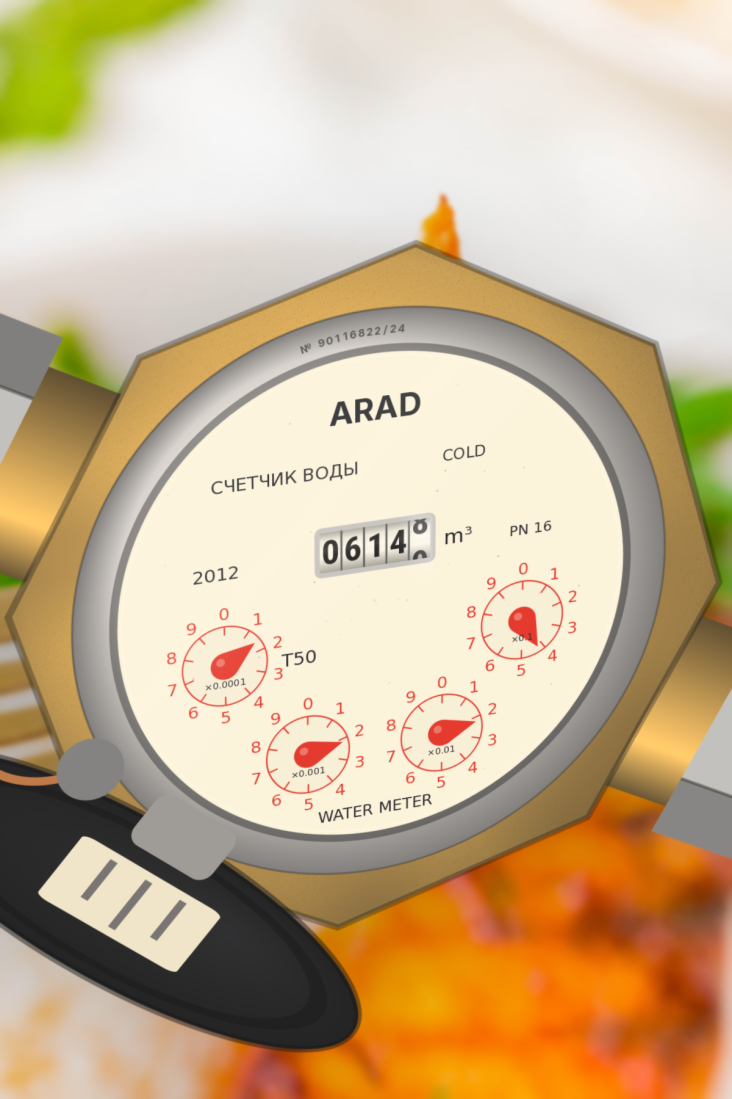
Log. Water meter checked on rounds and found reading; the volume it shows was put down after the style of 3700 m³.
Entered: 6148.4221 m³
